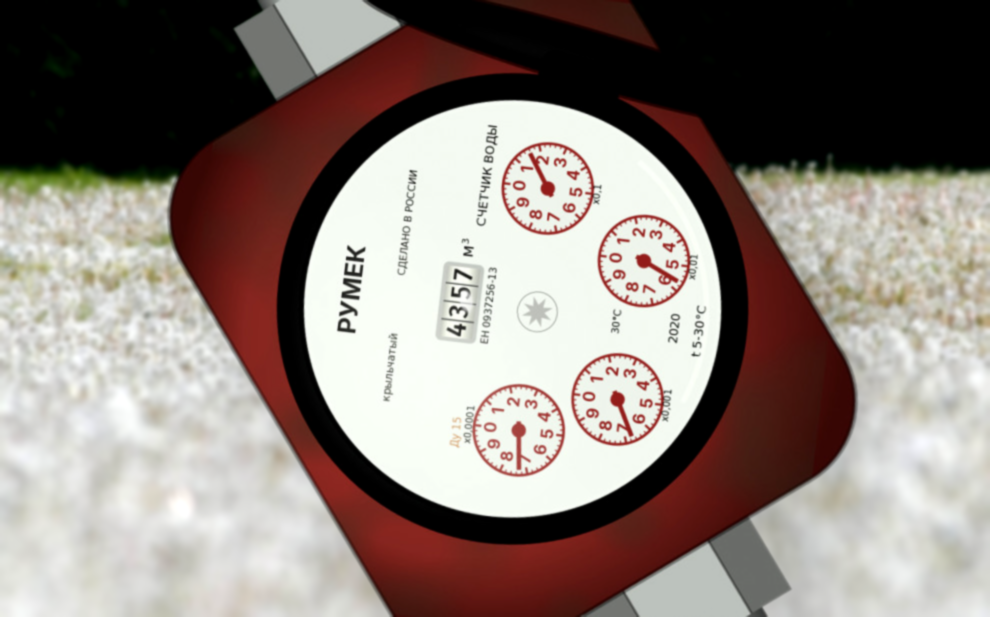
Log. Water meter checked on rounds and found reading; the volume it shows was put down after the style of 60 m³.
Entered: 4357.1567 m³
